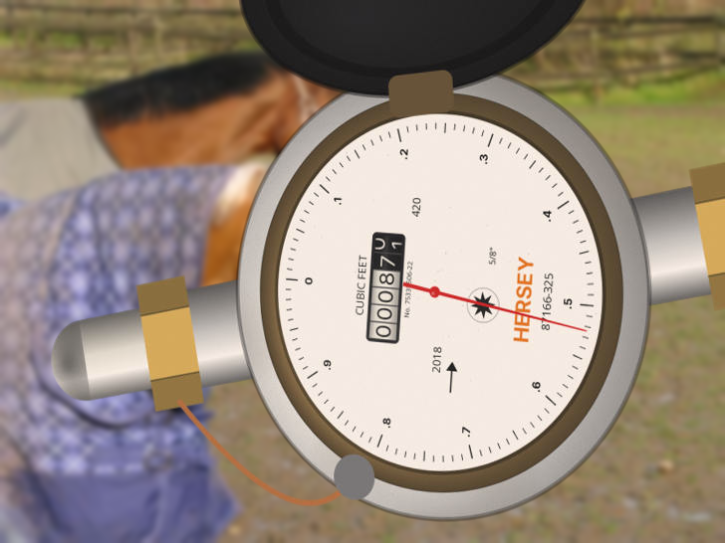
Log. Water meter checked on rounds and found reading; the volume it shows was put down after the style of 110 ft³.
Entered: 870.52 ft³
